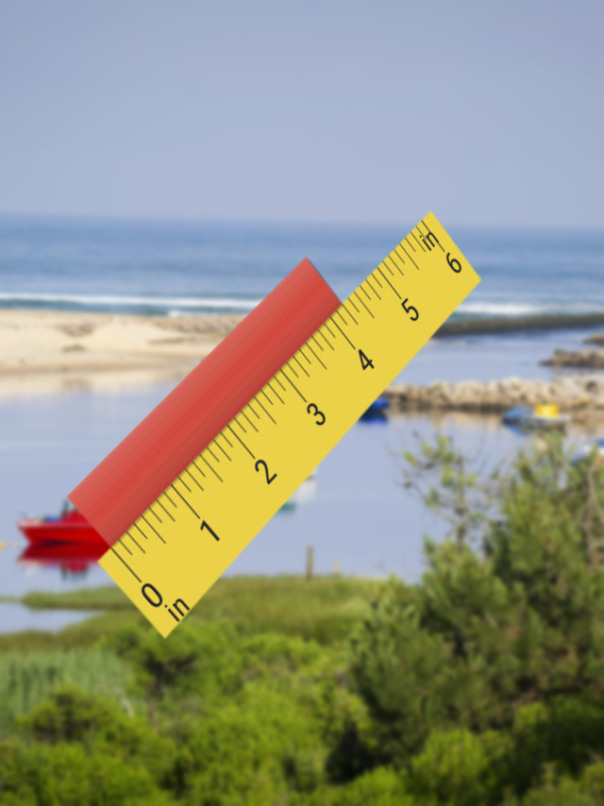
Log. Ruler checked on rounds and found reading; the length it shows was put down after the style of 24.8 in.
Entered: 4.25 in
